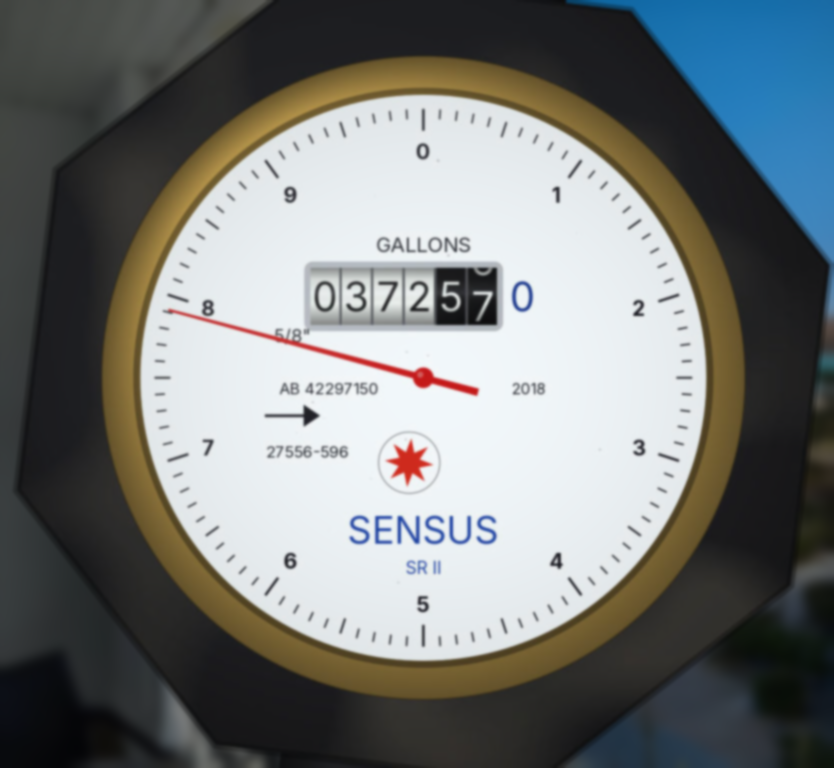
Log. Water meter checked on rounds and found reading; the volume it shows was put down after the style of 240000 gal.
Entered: 372567.9 gal
